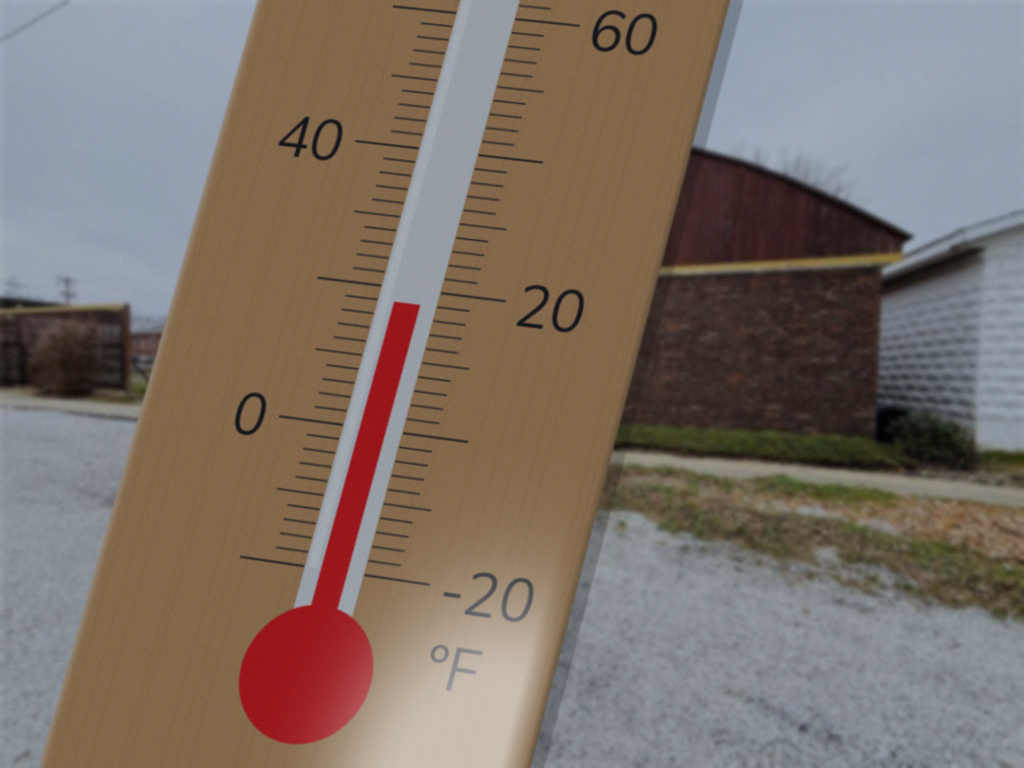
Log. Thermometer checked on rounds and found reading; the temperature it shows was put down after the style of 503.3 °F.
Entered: 18 °F
